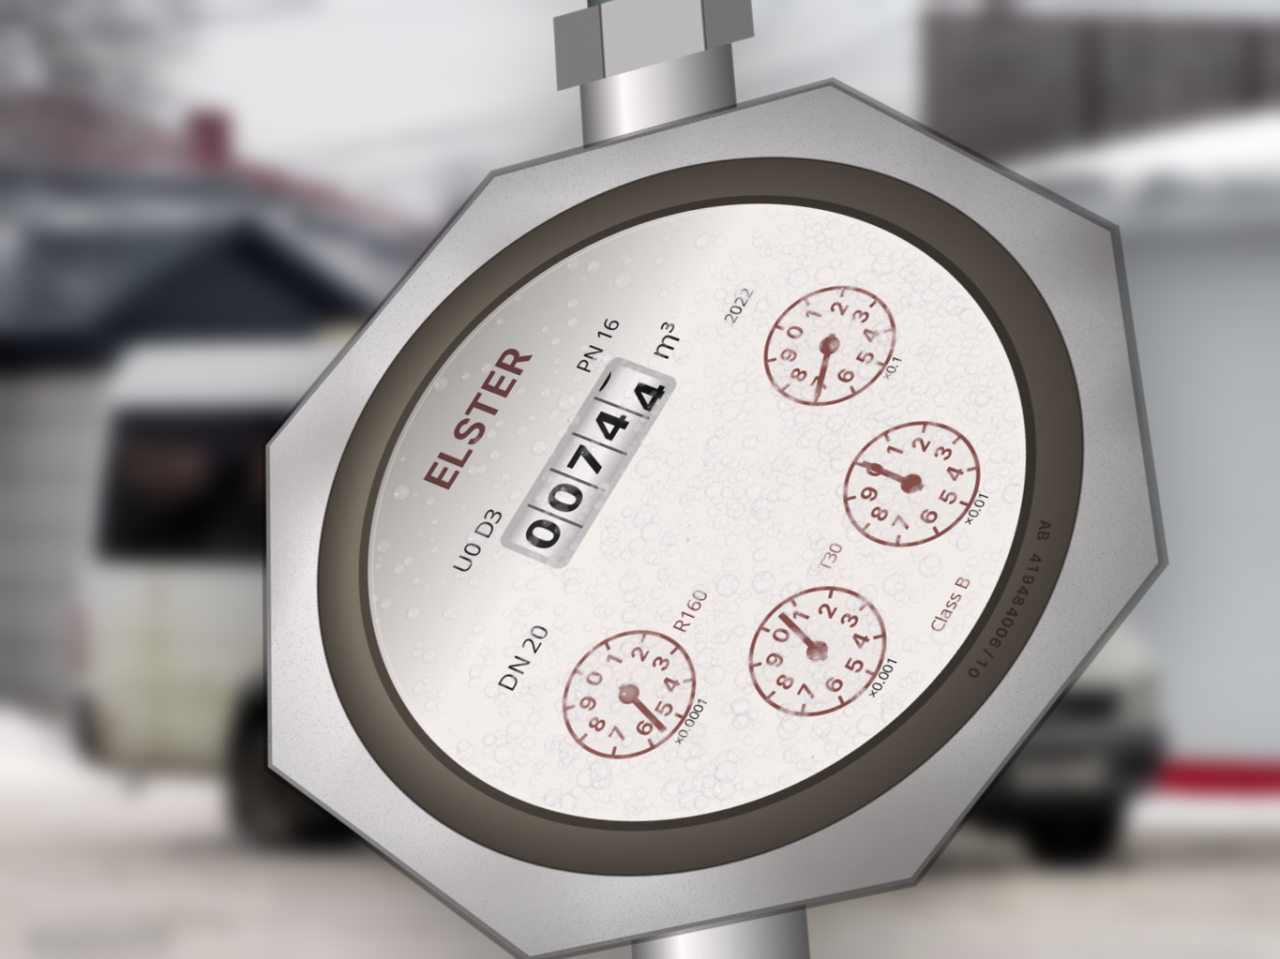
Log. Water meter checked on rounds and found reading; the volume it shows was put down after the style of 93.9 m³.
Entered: 743.7005 m³
